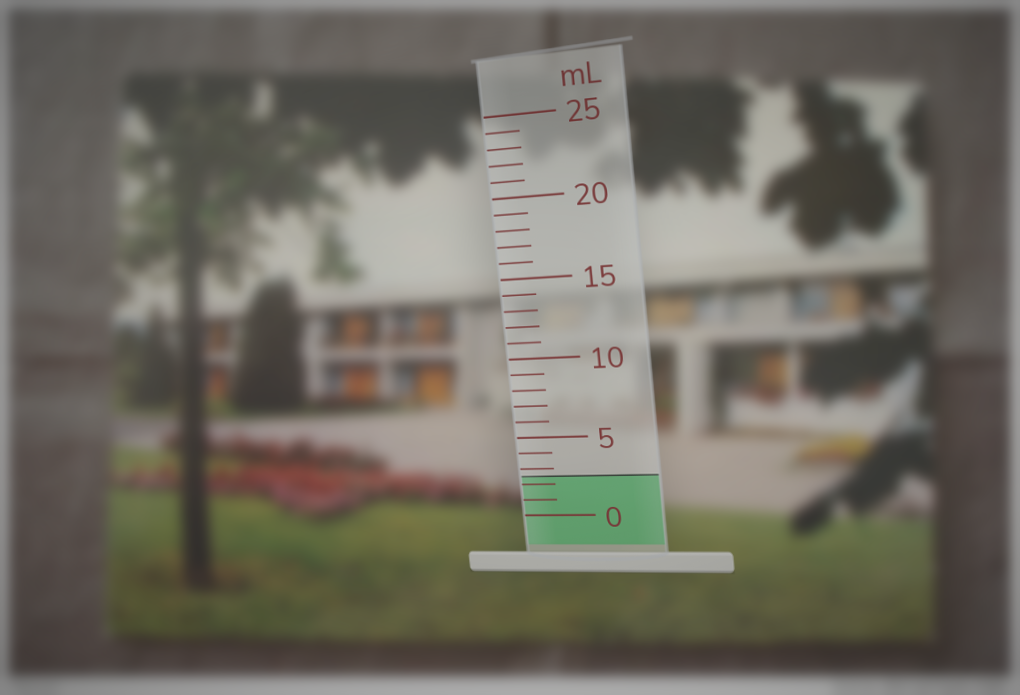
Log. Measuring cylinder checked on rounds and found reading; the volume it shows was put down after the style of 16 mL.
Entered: 2.5 mL
